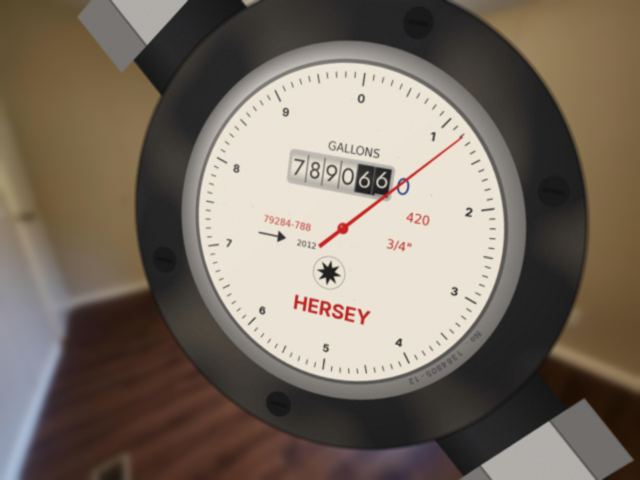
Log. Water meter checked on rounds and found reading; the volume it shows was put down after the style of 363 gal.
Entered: 7890661.2 gal
